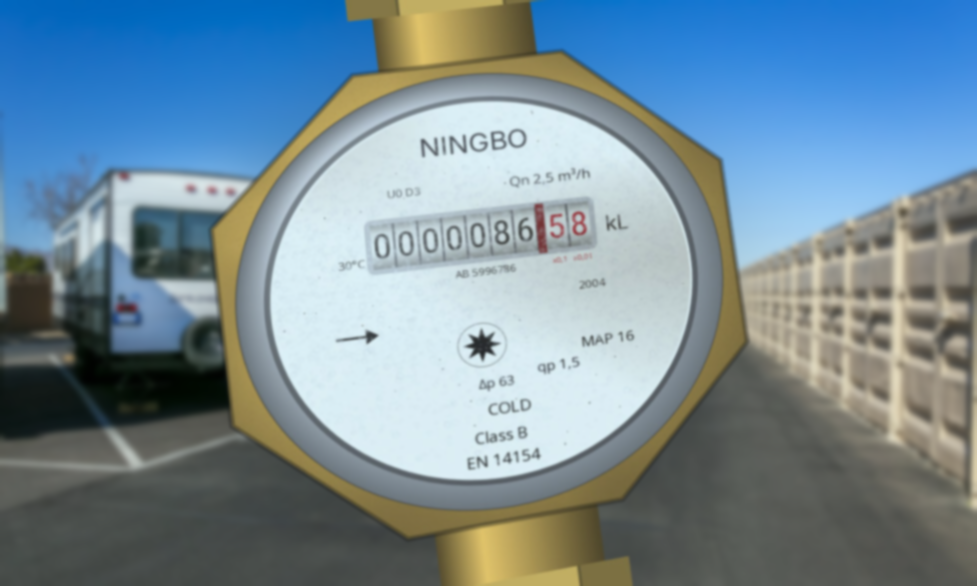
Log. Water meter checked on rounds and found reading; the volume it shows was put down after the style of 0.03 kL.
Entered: 86.58 kL
